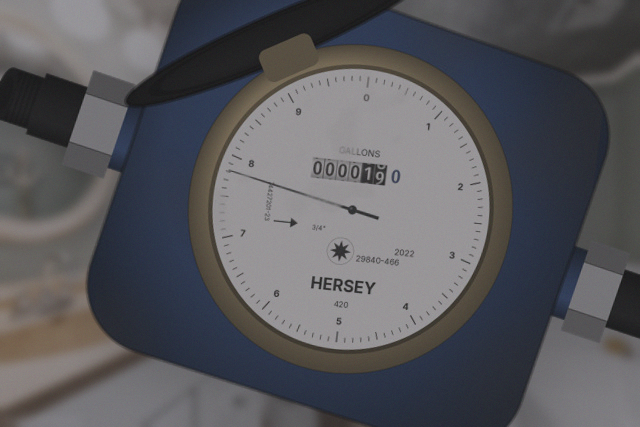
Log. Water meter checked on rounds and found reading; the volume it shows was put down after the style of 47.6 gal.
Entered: 187.8 gal
